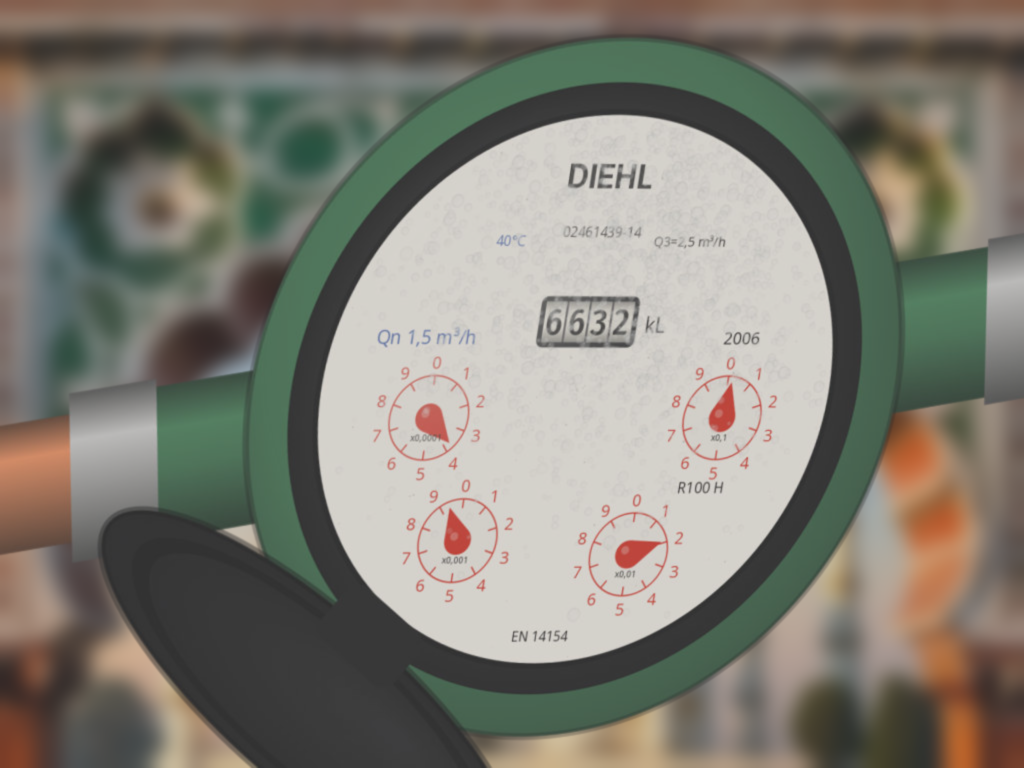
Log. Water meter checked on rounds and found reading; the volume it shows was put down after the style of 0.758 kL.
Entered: 6632.0193 kL
